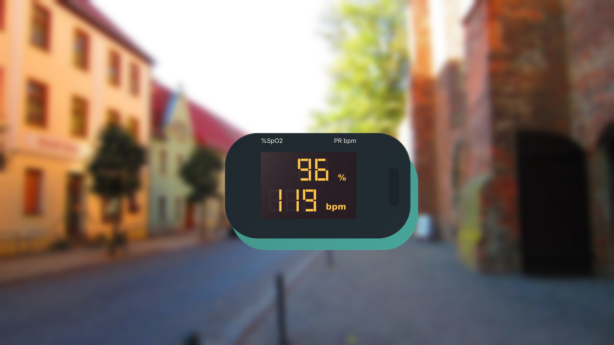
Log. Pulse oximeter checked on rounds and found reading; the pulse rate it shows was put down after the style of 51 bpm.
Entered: 119 bpm
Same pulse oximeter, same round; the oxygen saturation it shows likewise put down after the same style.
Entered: 96 %
